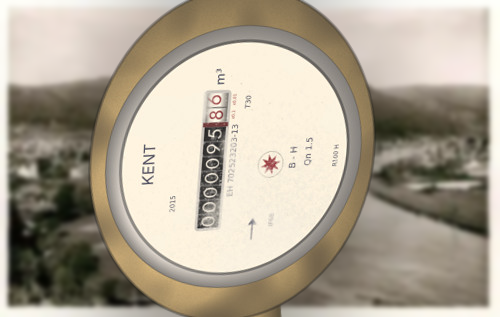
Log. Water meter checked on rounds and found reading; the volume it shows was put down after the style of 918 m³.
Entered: 95.86 m³
